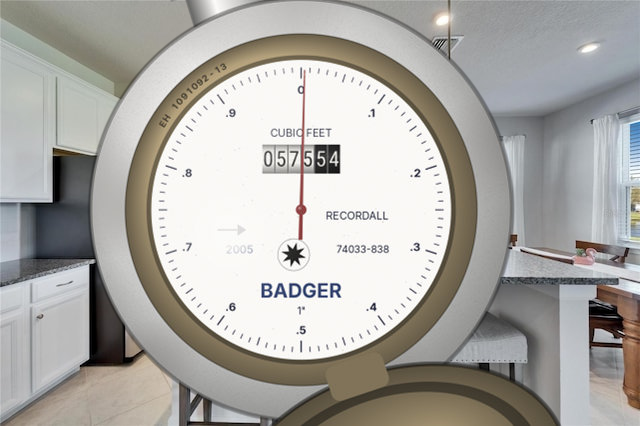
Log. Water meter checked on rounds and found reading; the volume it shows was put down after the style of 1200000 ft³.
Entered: 57554.00 ft³
